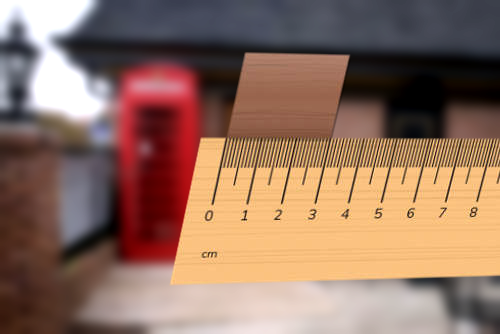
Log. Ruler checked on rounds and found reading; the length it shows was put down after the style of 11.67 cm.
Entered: 3 cm
